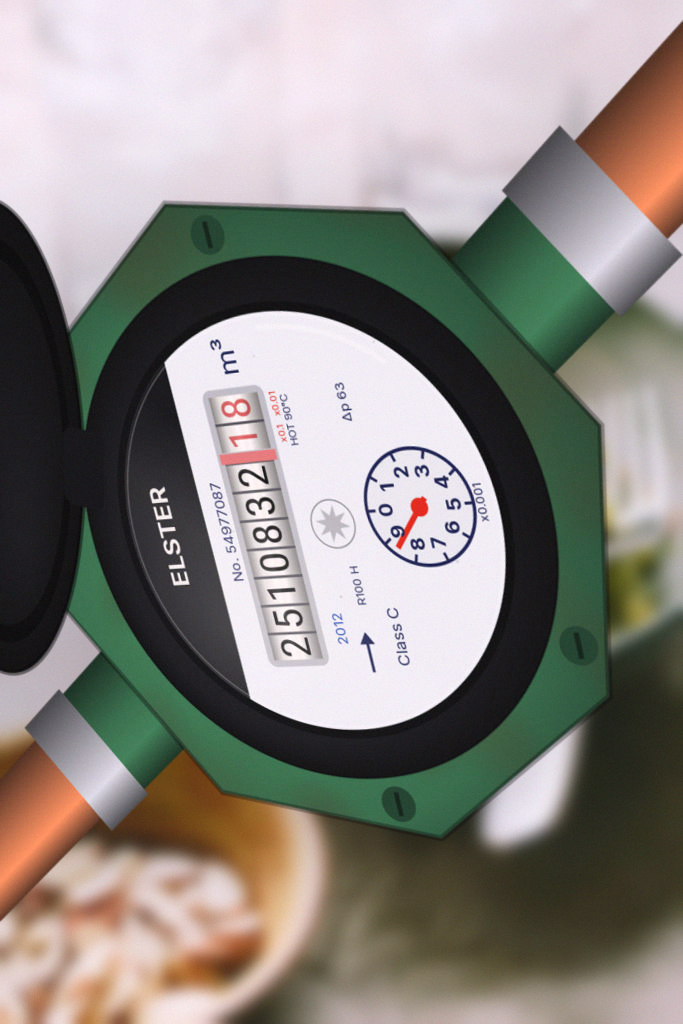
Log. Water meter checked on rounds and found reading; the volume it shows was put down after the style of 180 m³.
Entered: 2510832.188 m³
